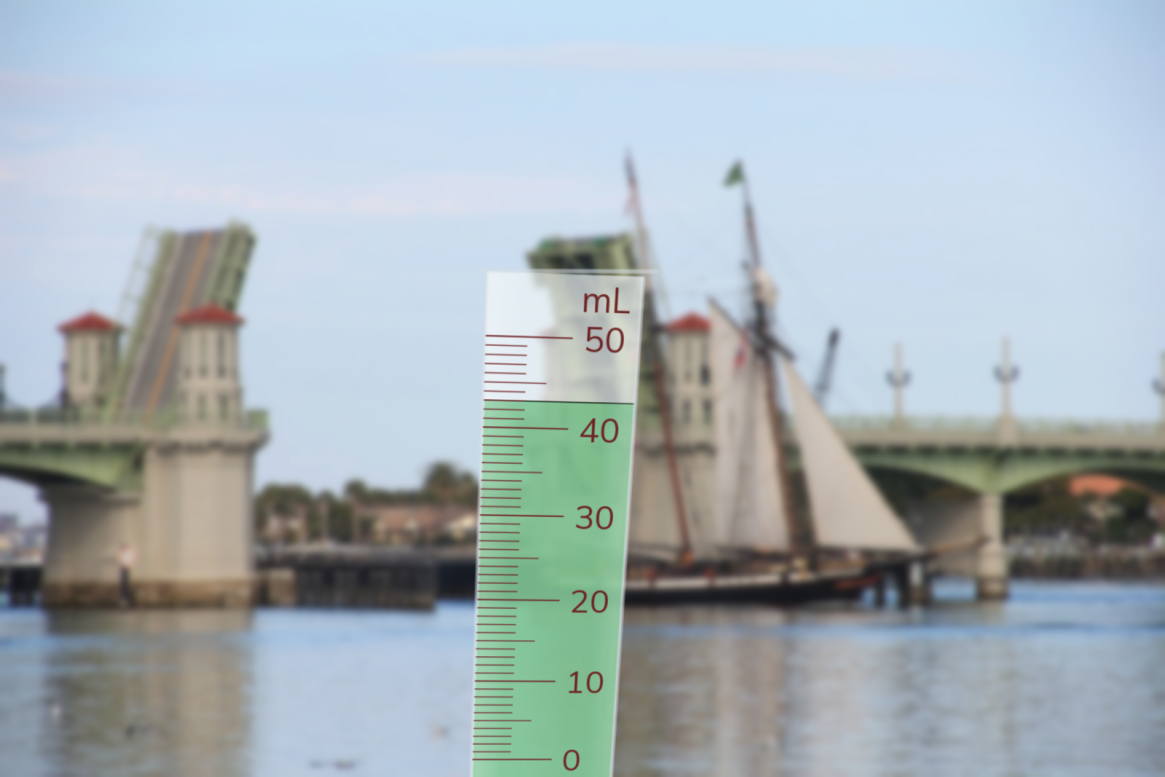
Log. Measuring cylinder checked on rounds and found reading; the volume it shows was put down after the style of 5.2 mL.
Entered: 43 mL
